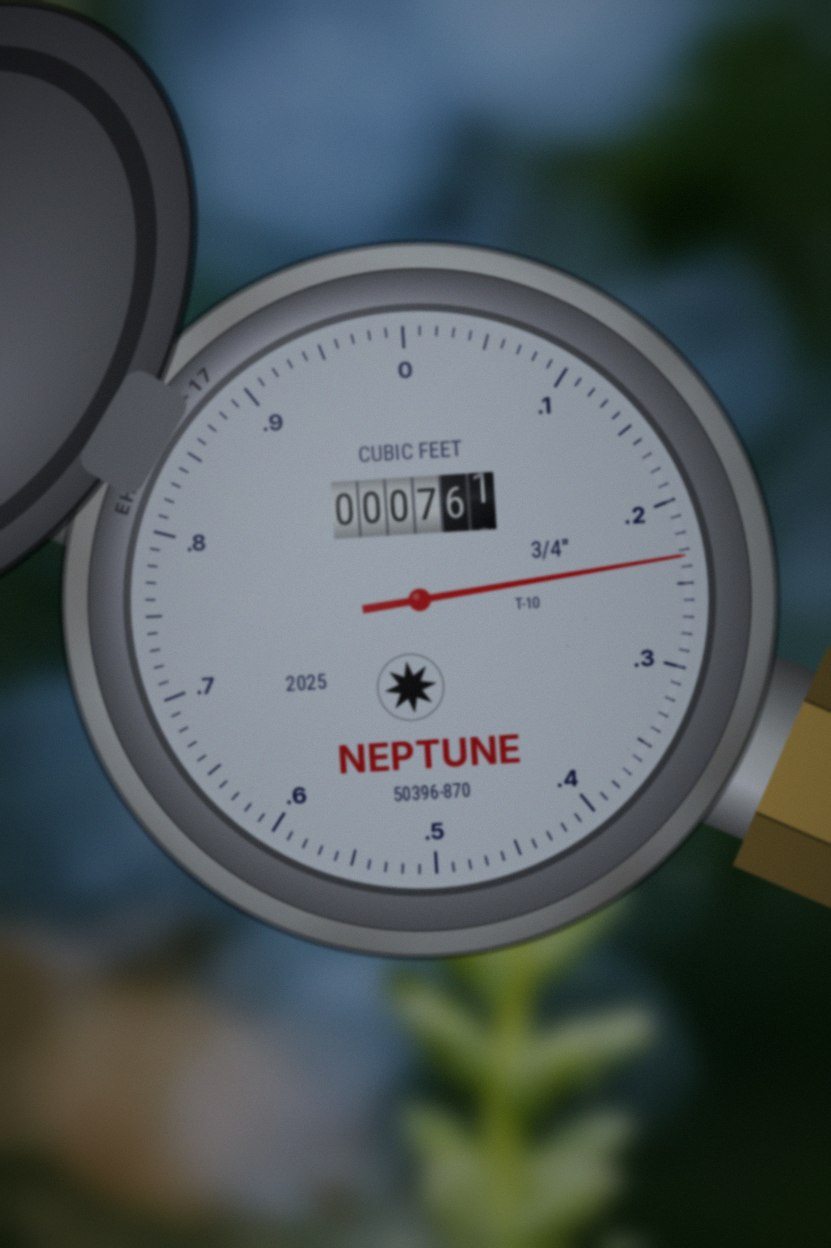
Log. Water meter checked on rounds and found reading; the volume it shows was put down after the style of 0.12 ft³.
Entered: 761.23 ft³
